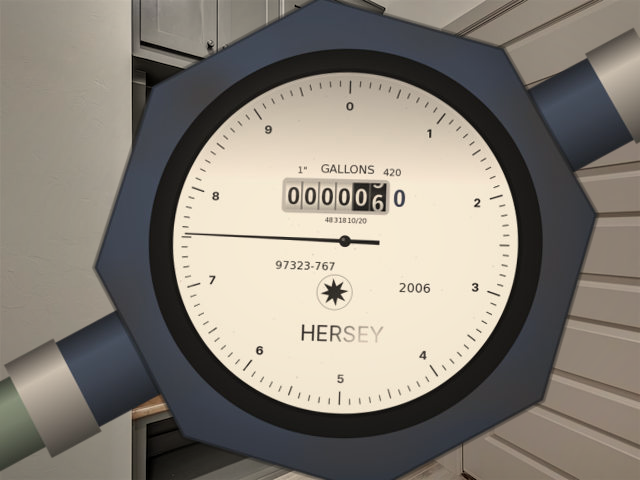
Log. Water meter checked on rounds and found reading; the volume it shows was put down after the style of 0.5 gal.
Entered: 57.5 gal
